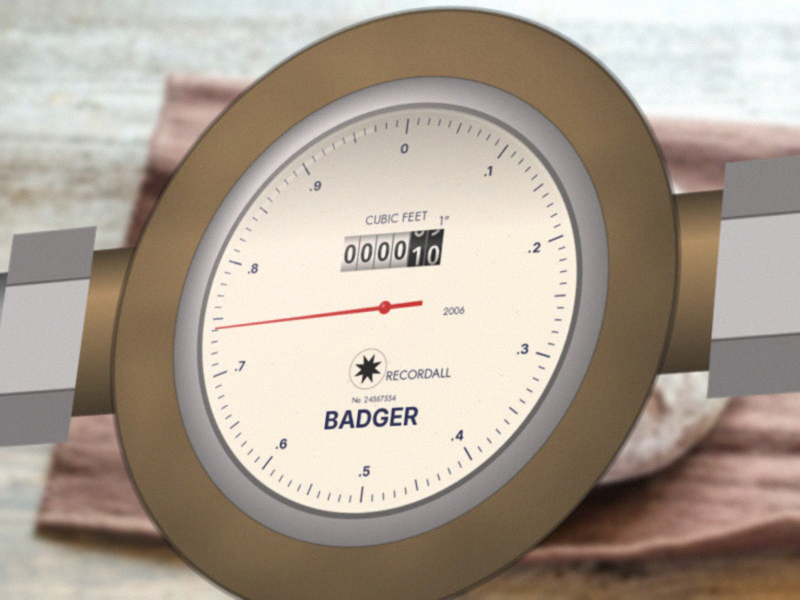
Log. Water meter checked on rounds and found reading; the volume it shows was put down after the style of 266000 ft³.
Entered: 9.74 ft³
